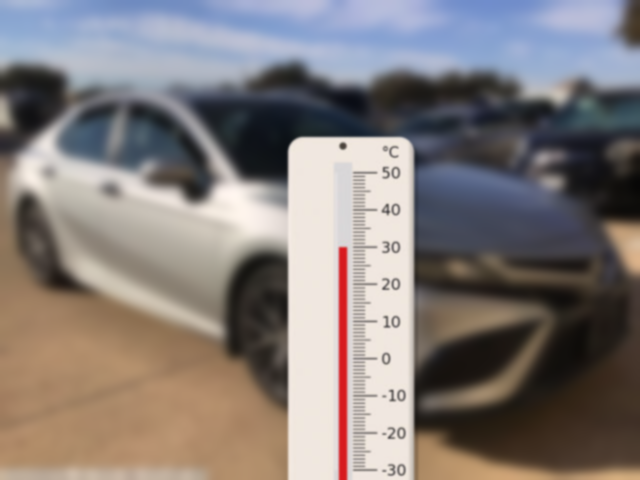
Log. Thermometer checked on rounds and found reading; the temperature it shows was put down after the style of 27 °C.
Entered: 30 °C
